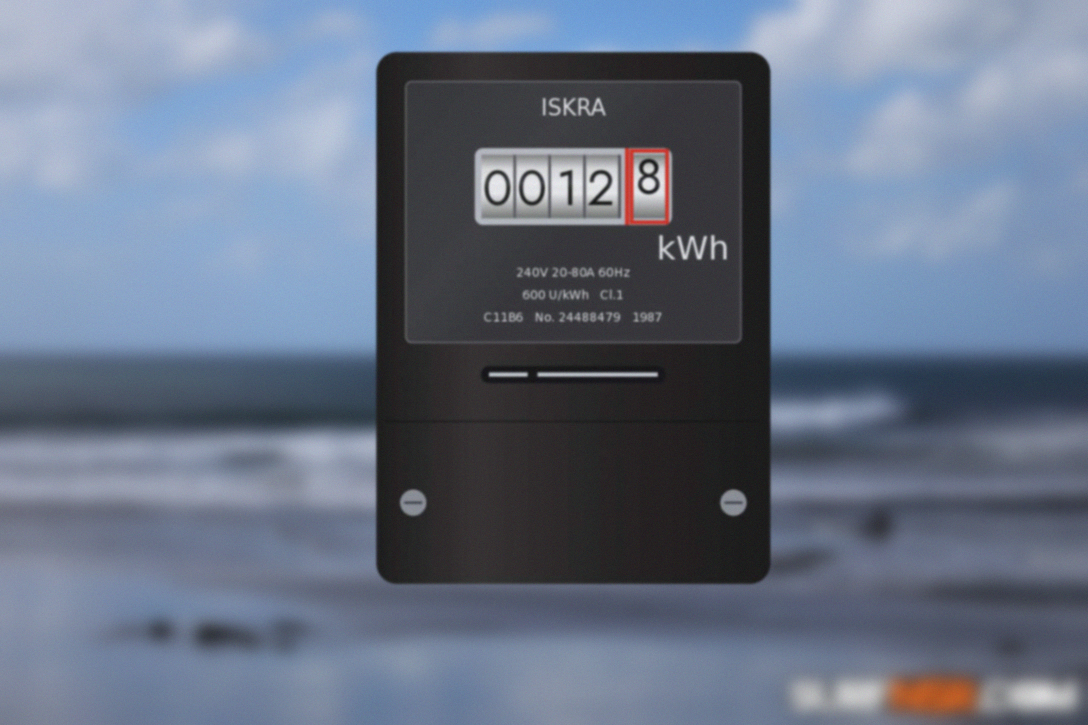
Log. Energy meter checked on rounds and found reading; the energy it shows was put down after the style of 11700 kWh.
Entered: 12.8 kWh
